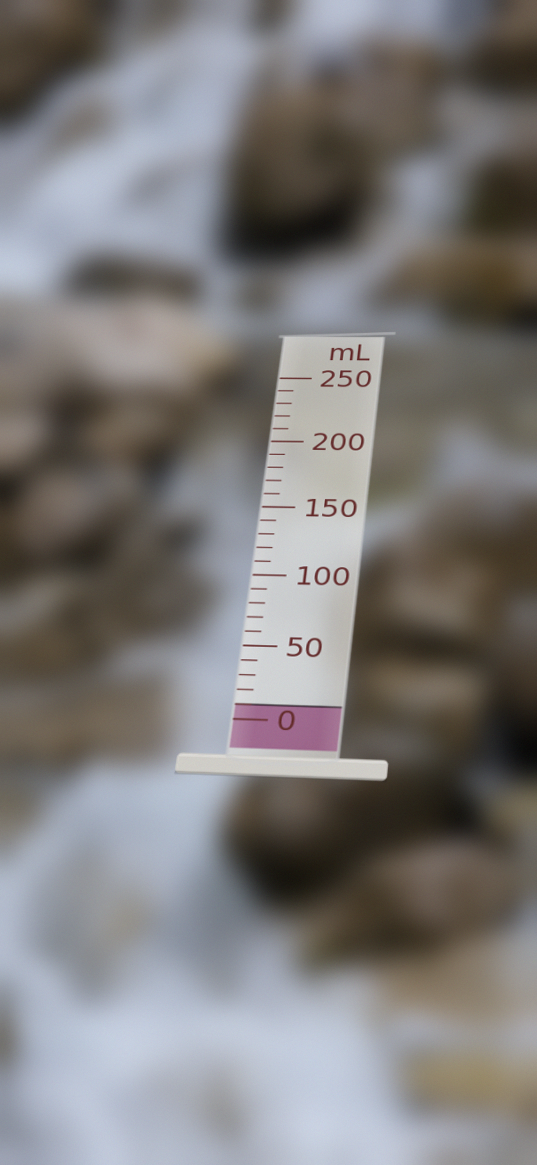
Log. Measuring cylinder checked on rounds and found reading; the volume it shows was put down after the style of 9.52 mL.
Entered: 10 mL
